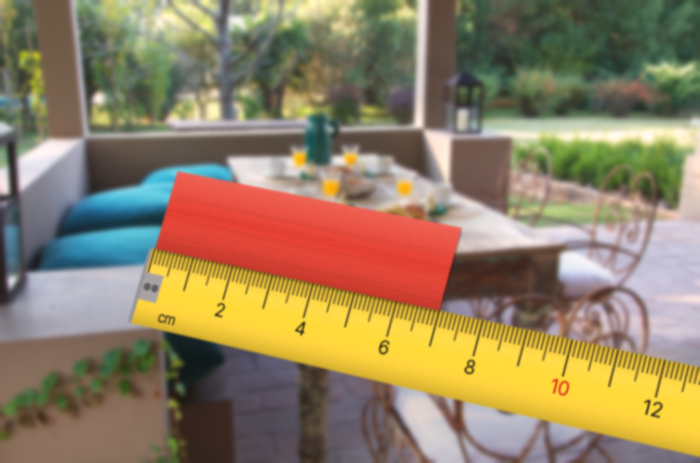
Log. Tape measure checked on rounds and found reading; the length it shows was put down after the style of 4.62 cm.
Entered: 7 cm
